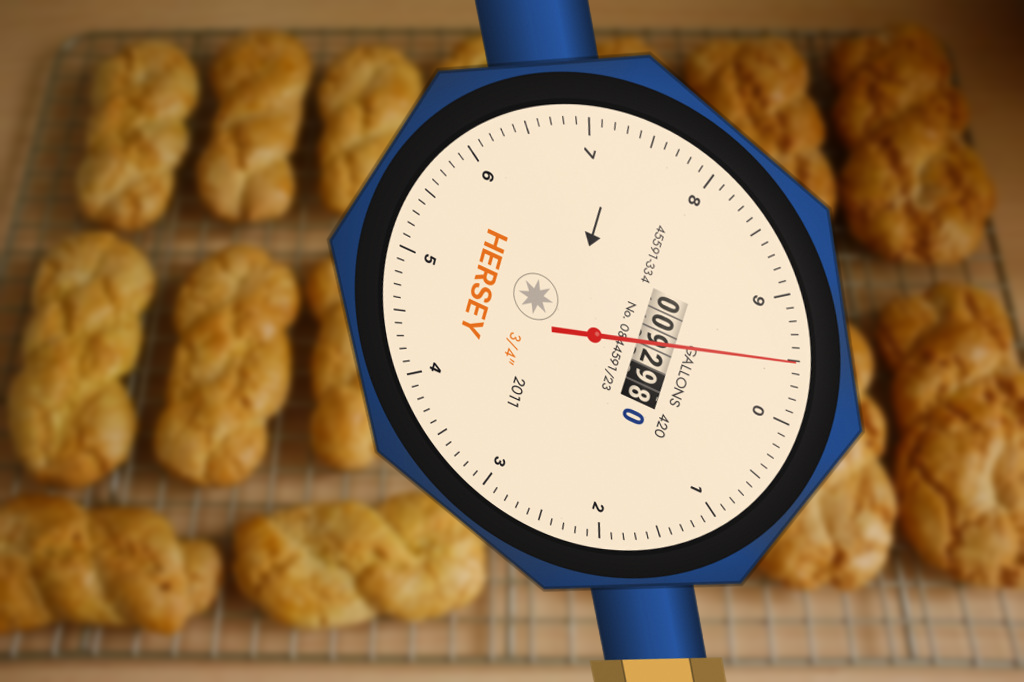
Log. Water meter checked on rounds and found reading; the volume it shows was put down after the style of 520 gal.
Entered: 92979.5 gal
